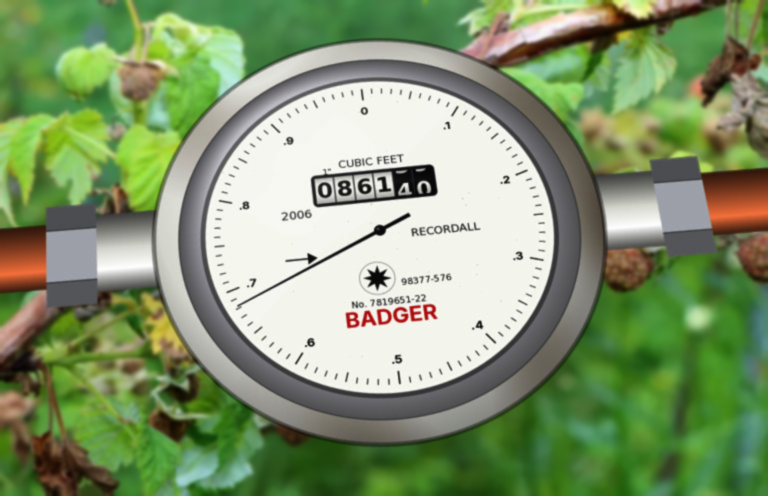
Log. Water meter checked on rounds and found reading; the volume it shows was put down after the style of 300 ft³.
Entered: 86139.68 ft³
